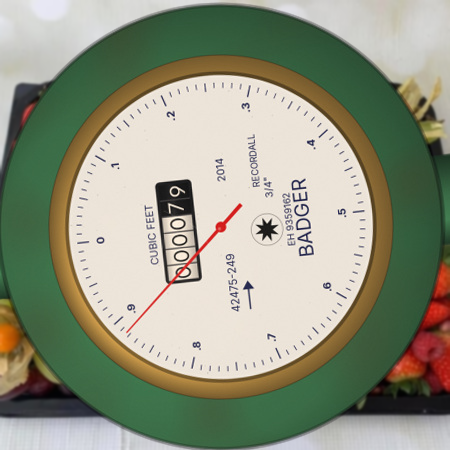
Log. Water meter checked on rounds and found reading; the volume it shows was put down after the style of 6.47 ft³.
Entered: 78.88 ft³
